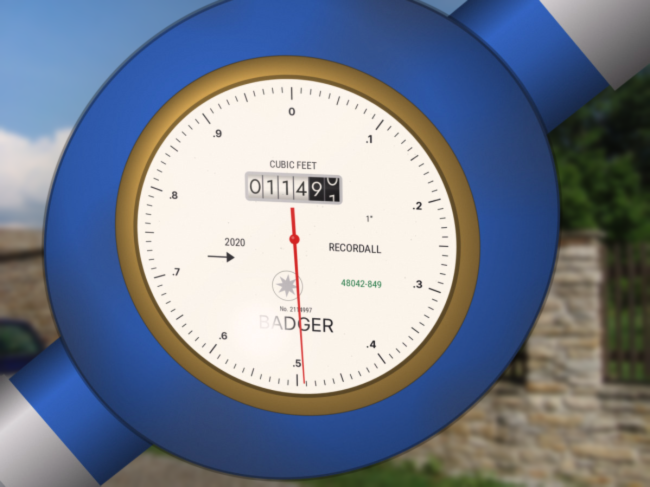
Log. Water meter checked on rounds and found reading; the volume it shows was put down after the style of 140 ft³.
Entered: 11490.49 ft³
